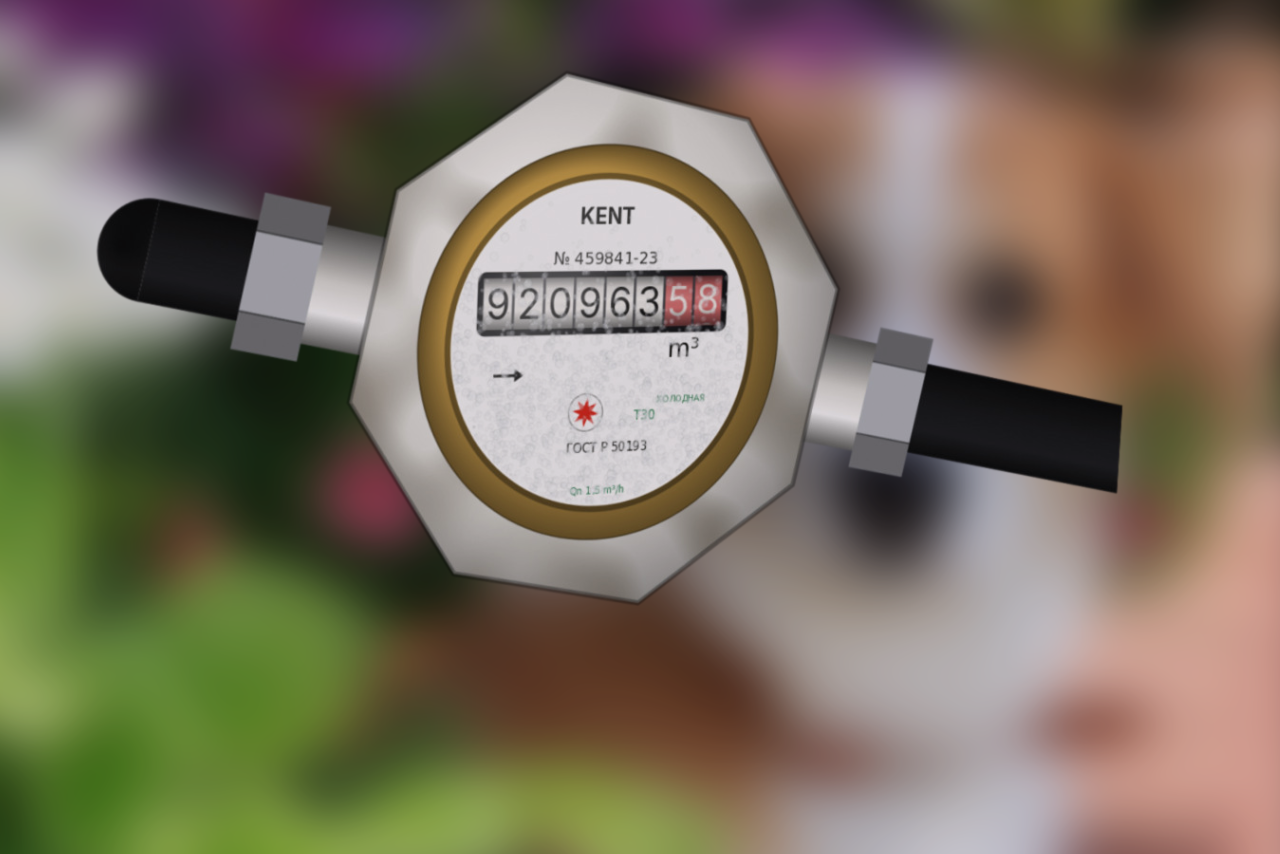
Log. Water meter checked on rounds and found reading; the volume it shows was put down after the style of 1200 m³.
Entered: 920963.58 m³
